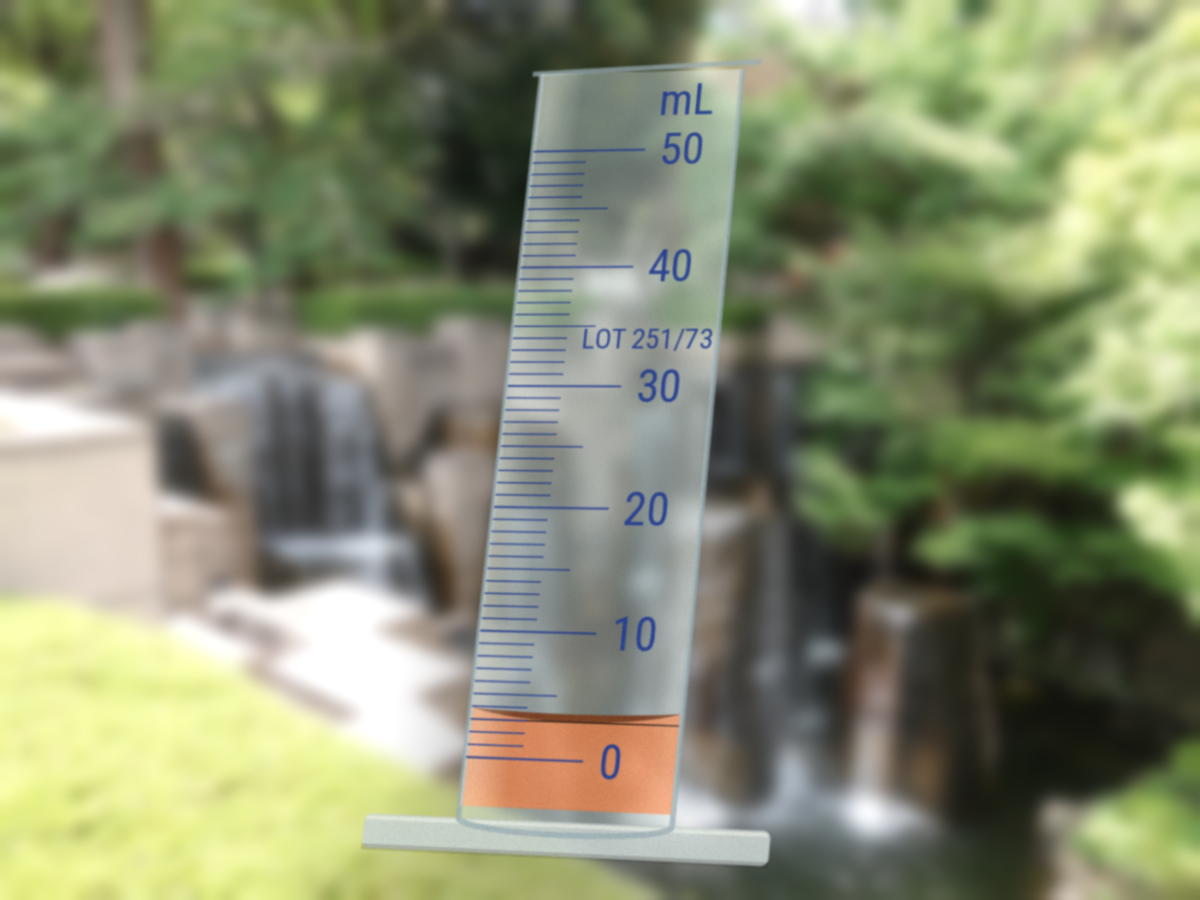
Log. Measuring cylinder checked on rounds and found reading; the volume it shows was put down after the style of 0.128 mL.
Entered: 3 mL
